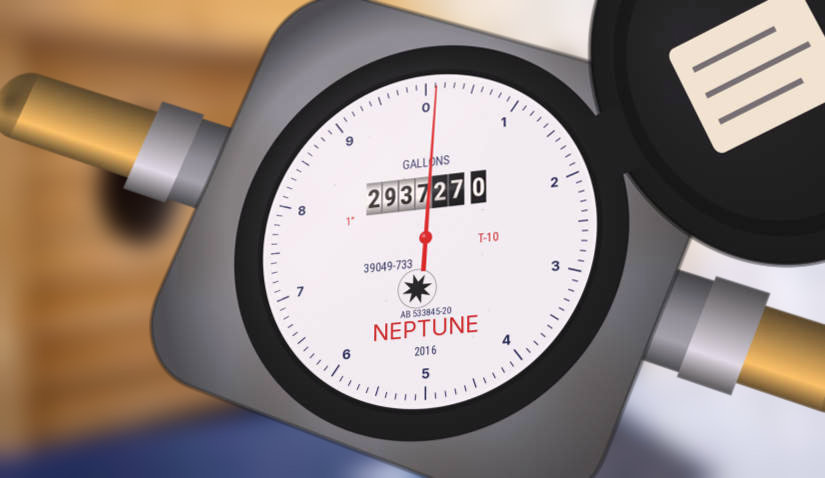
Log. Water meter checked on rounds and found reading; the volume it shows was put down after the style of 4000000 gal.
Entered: 2937270.1 gal
